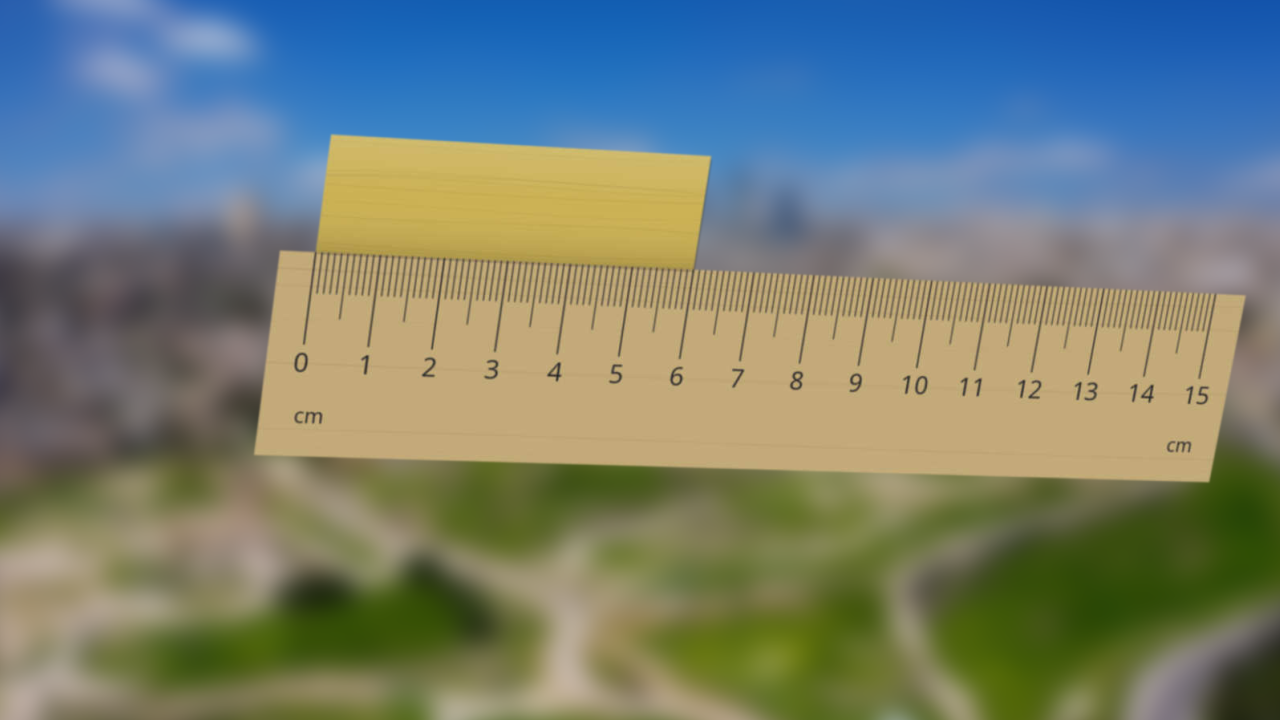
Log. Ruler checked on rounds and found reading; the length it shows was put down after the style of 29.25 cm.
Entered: 6 cm
